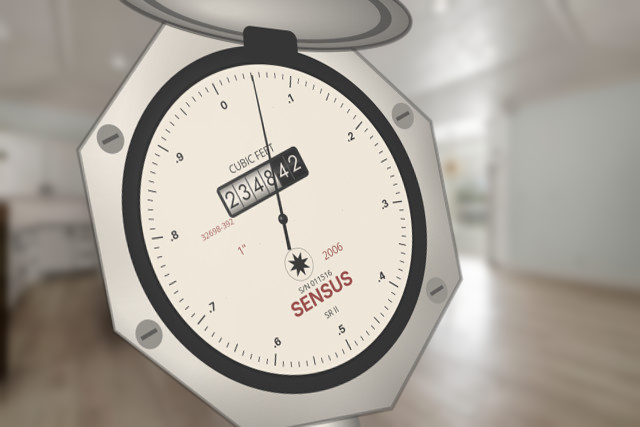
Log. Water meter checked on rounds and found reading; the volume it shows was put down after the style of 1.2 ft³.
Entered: 234842.05 ft³
